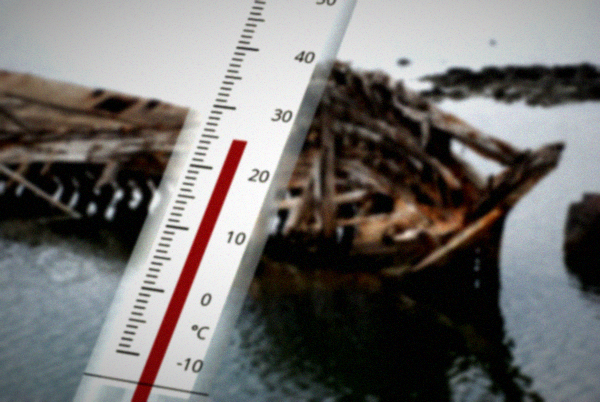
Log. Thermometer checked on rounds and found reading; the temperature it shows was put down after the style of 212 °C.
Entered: 25 °C
